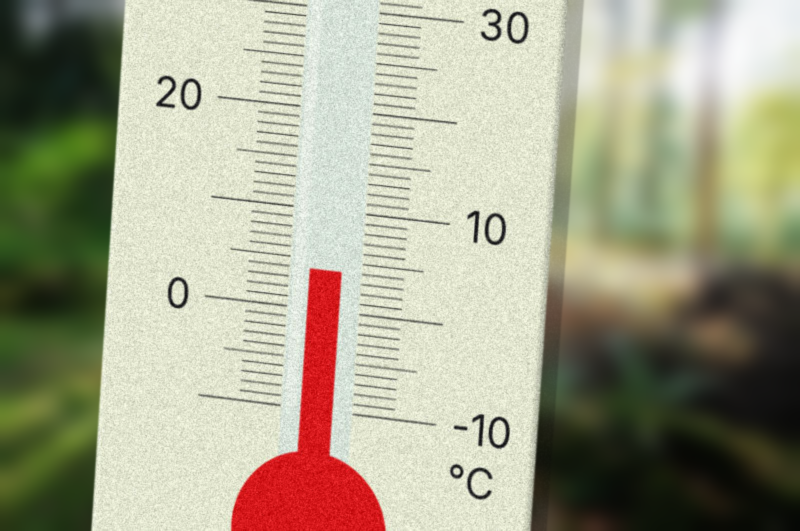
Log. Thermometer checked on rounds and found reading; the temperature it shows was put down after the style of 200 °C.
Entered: 4 °C
